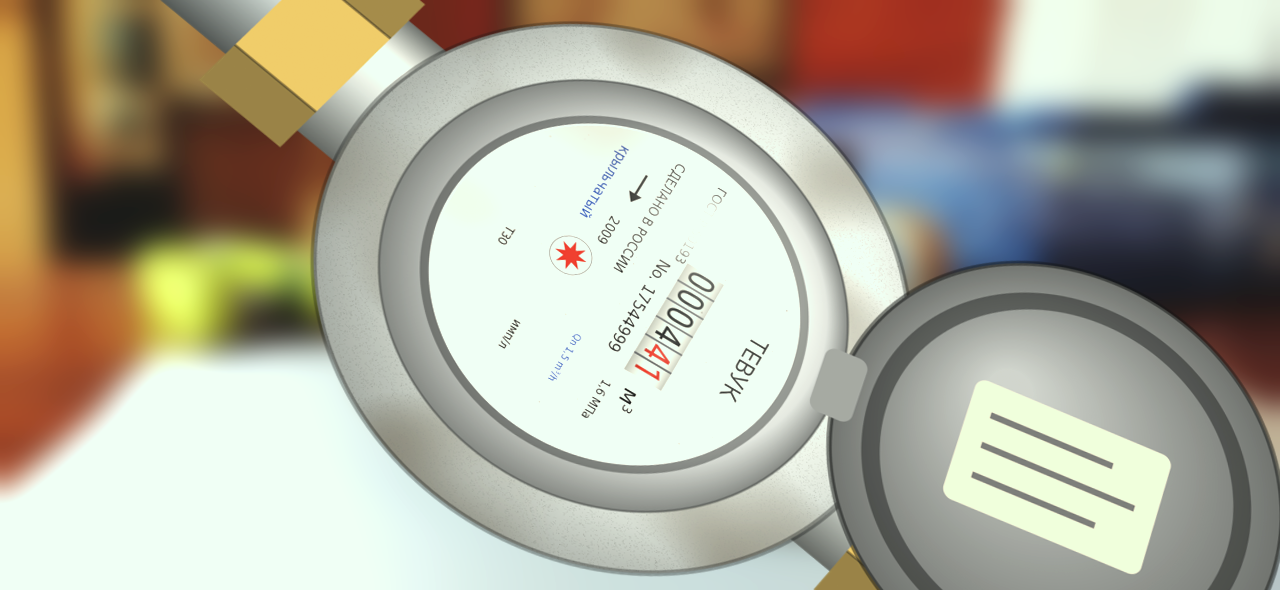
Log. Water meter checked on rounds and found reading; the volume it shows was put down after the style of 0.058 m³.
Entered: 4.41 m³
